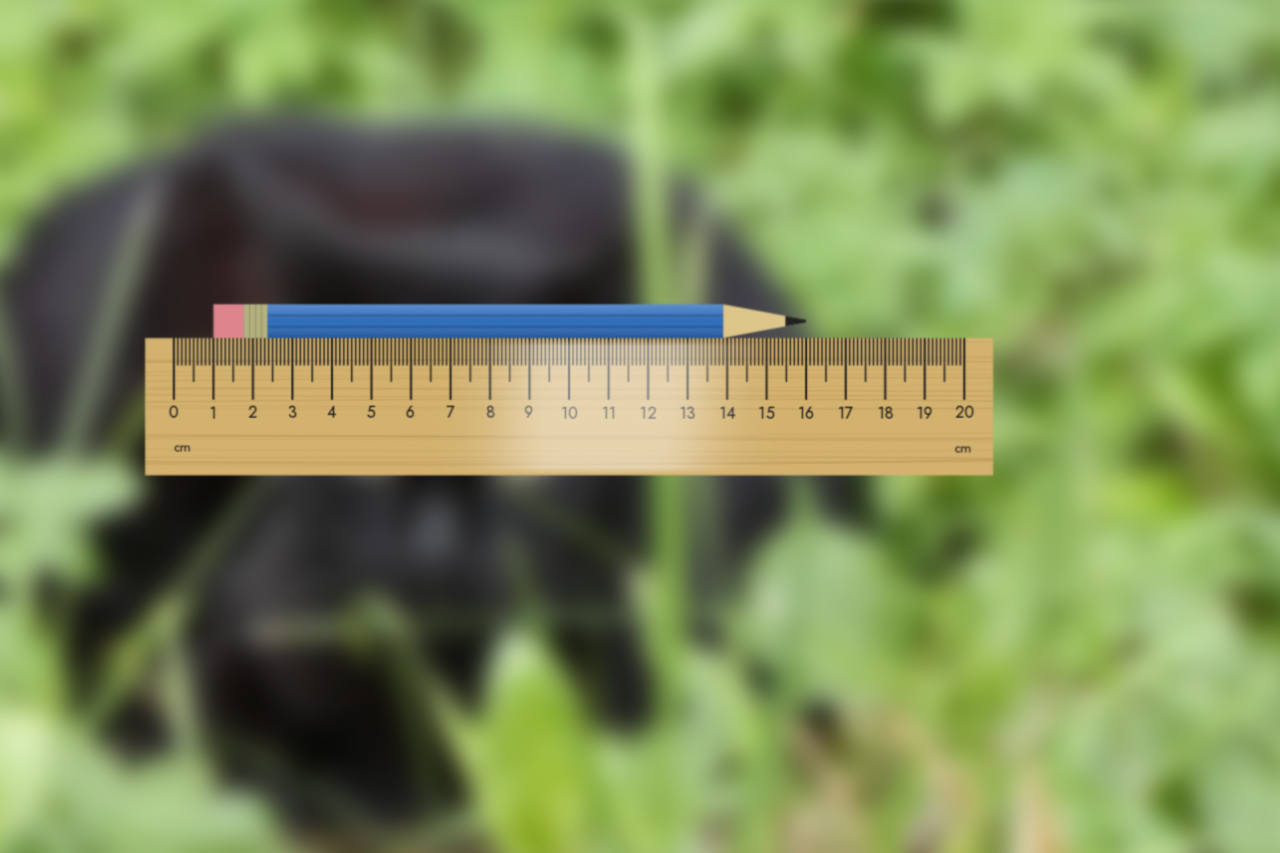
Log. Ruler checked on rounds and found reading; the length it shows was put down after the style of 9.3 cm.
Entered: 15 cm
